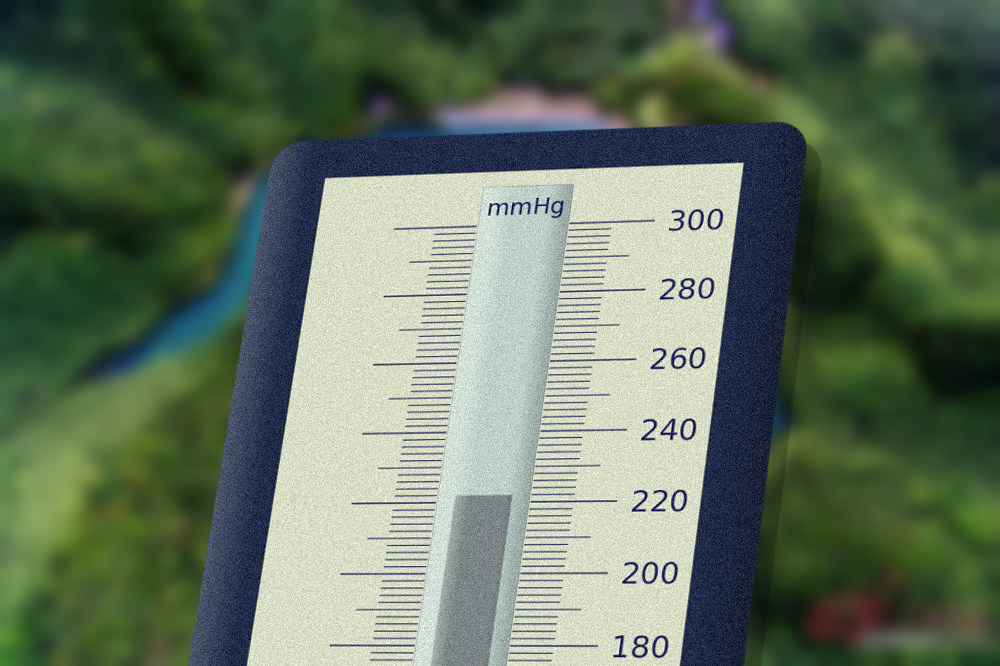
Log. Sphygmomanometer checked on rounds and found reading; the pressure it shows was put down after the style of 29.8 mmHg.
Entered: 222 mmHg
